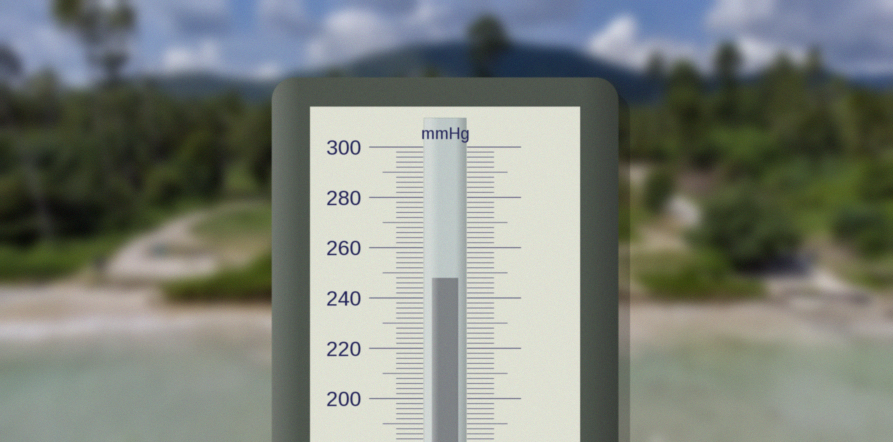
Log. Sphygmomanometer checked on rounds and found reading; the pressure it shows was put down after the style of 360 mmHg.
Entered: 248 mmHg
